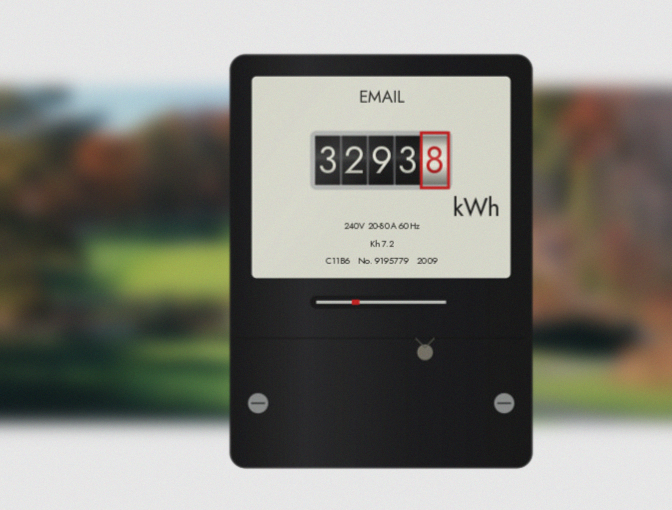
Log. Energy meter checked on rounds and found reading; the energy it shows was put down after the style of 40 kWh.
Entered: 3293.8 kWh
